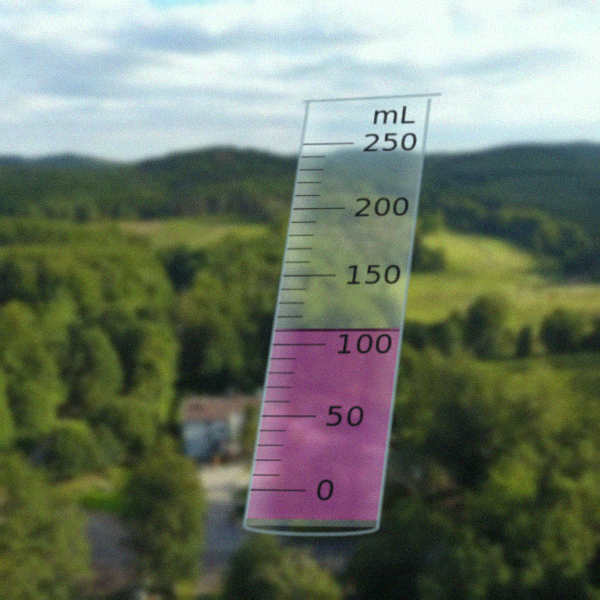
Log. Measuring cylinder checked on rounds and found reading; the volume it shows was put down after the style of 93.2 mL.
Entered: 110 mL
